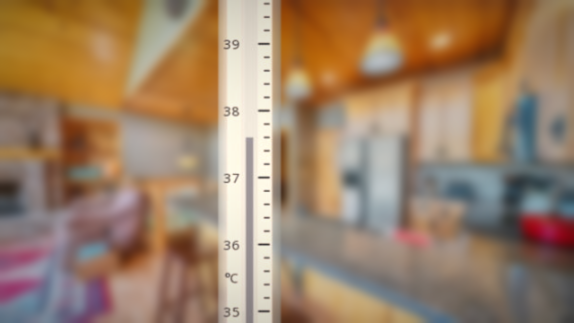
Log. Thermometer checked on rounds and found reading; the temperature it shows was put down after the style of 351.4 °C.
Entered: 37.6 °C
